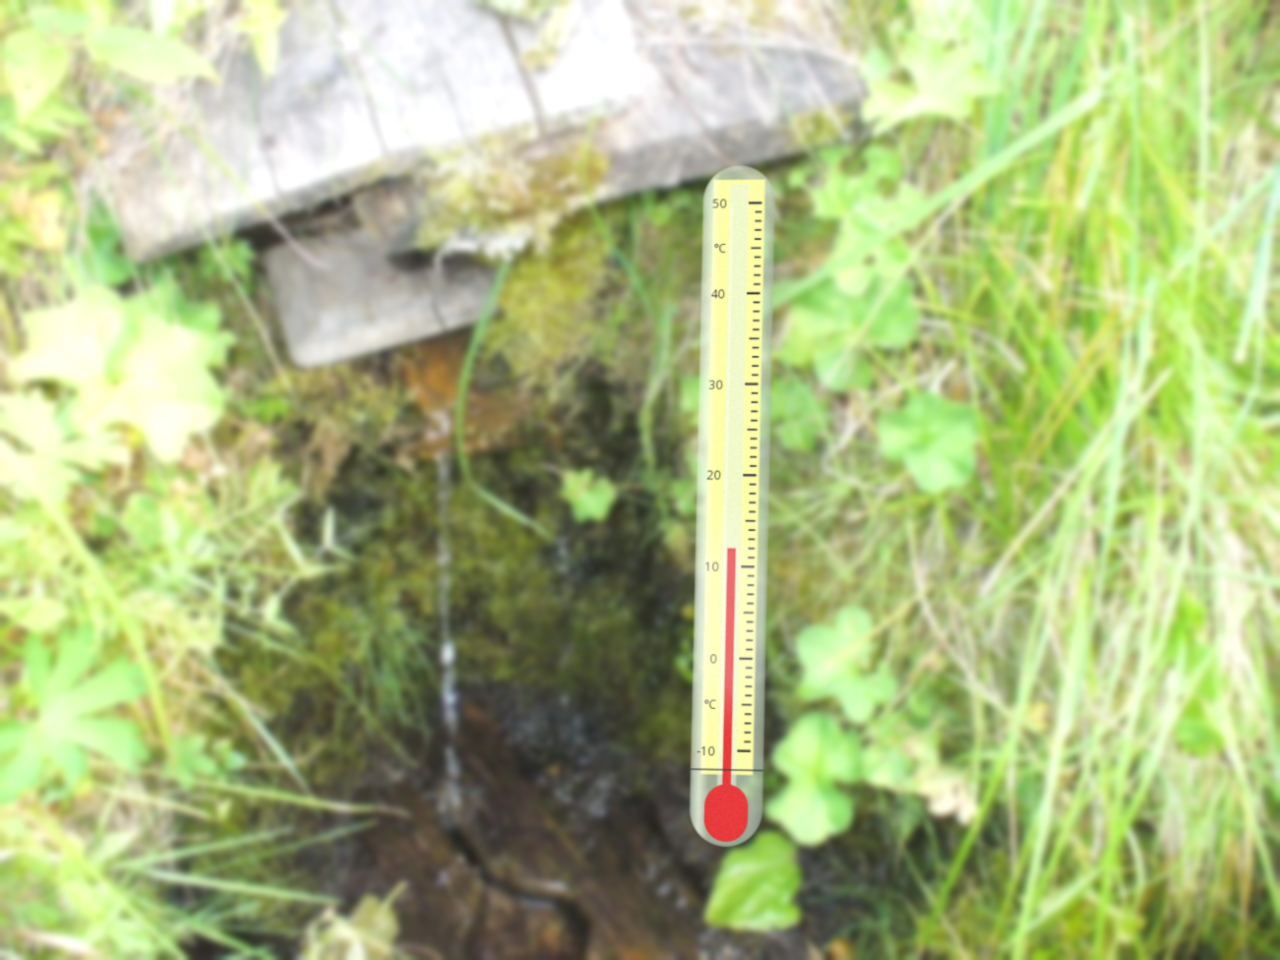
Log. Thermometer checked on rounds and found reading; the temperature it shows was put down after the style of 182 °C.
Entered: 12 °C
